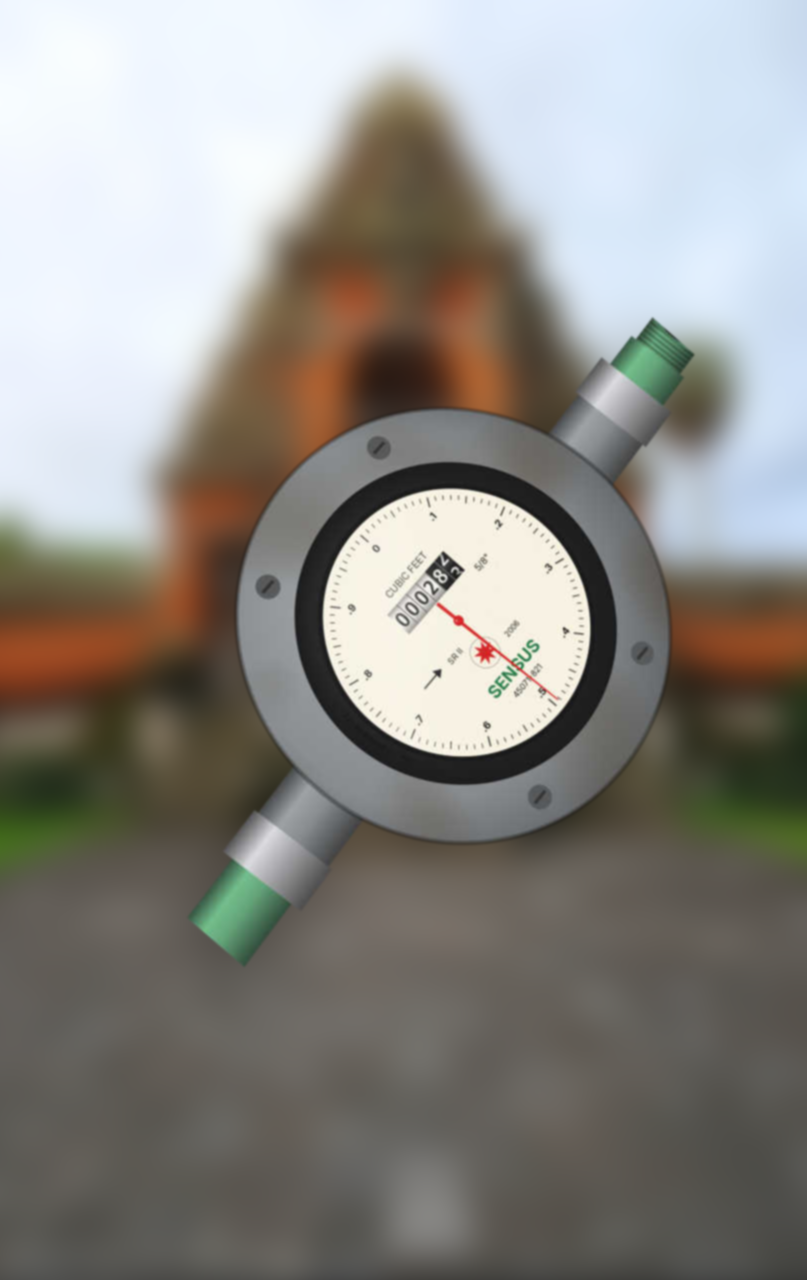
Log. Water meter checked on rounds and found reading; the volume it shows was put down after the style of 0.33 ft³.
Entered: 282.49 ft³
